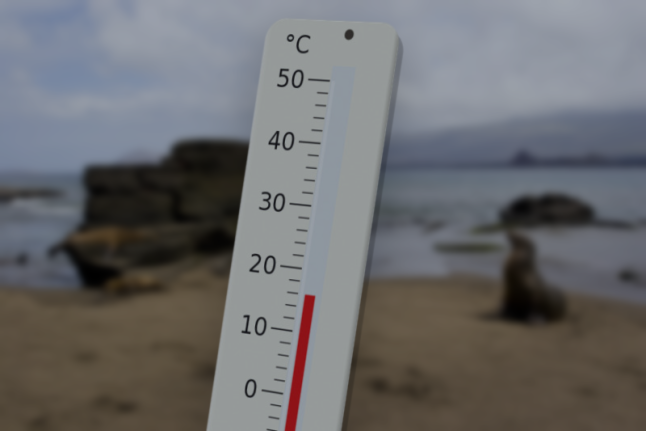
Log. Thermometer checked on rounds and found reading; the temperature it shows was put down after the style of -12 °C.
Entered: 16 °C
